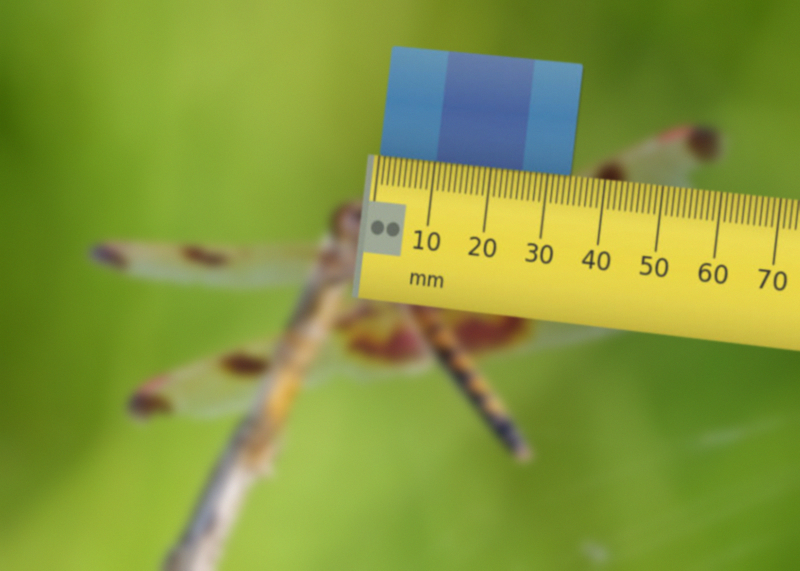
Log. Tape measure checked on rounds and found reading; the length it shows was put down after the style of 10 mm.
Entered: 34 mm
